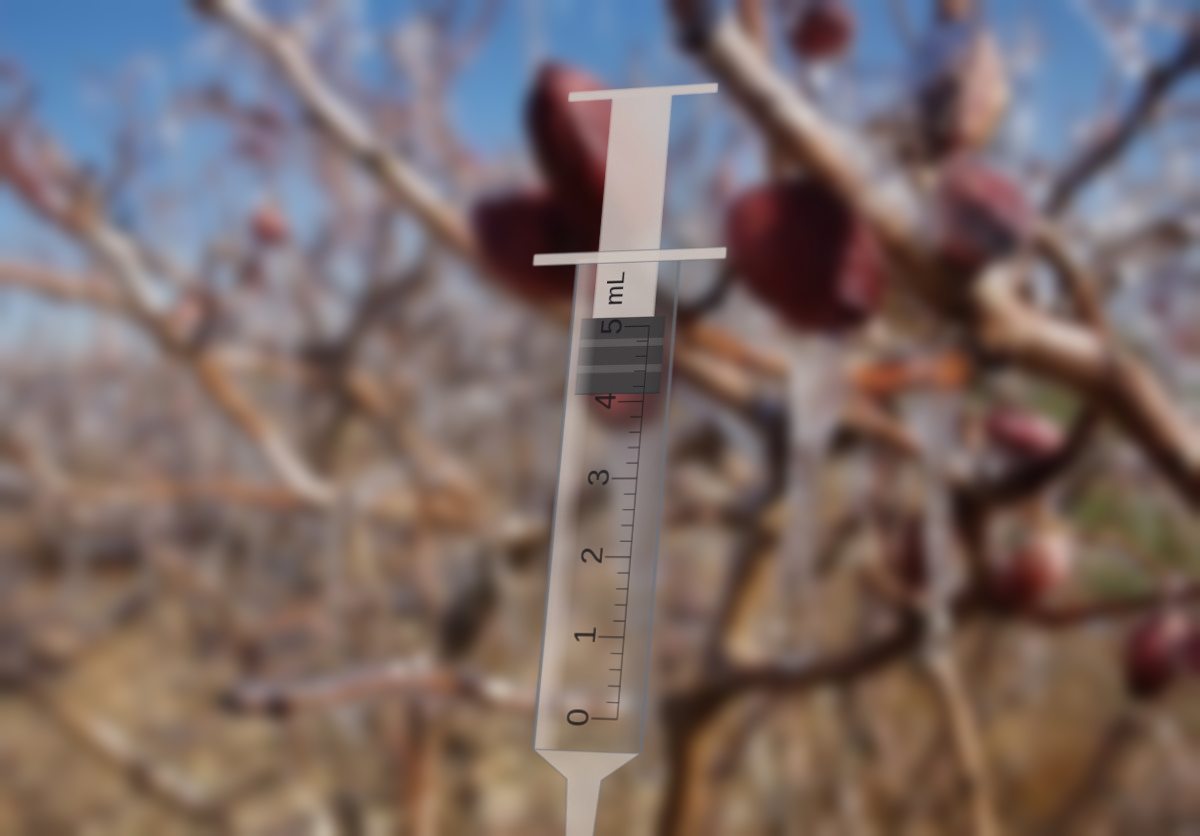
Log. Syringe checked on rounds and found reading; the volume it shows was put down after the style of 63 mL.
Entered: 4.1 mL
